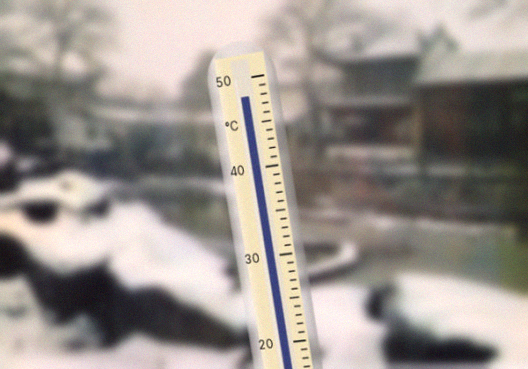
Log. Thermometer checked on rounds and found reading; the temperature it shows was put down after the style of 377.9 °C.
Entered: 48 °C
